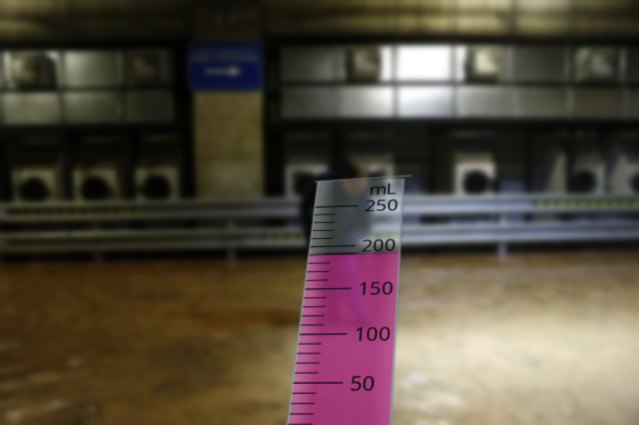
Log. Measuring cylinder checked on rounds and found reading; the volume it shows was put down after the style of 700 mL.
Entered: 190 mL
